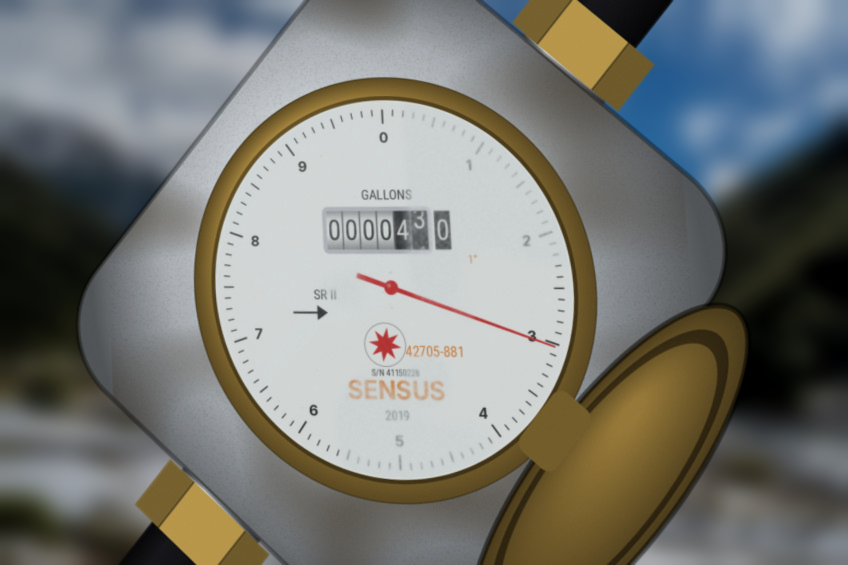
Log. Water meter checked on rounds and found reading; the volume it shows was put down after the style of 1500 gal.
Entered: 433.0 gal
